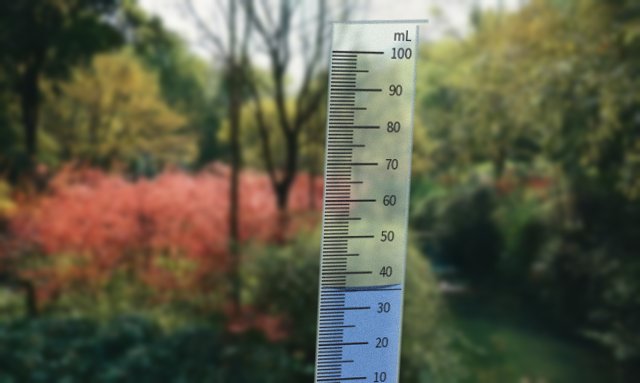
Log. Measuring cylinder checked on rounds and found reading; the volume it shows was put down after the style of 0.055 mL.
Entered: 35 mL
